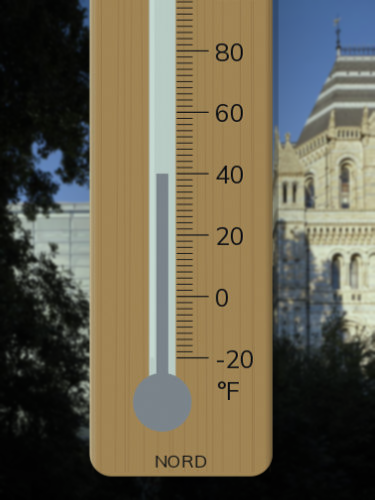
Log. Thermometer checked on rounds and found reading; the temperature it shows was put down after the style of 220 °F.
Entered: 40 °F
